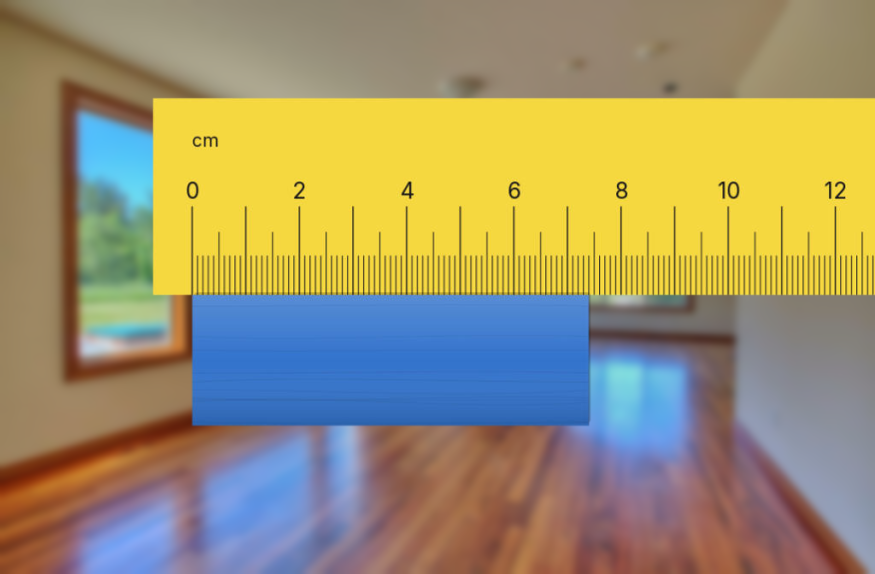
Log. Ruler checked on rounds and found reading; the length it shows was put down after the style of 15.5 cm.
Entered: 7.4 cm
